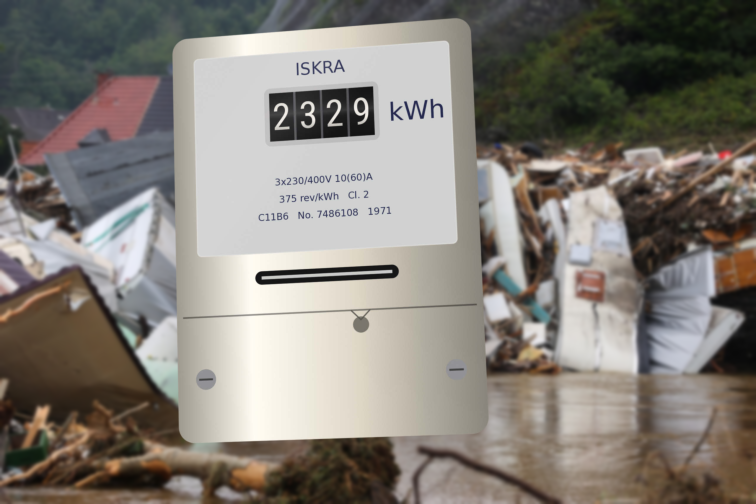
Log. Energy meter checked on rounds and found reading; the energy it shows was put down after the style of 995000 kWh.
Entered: 2329 kWh
